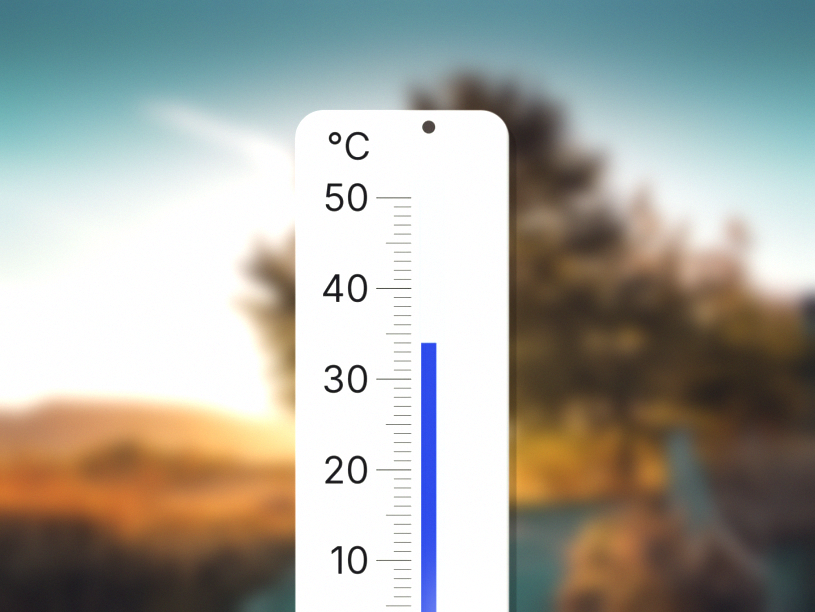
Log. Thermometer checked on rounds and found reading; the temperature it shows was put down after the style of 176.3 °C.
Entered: 34 °C
